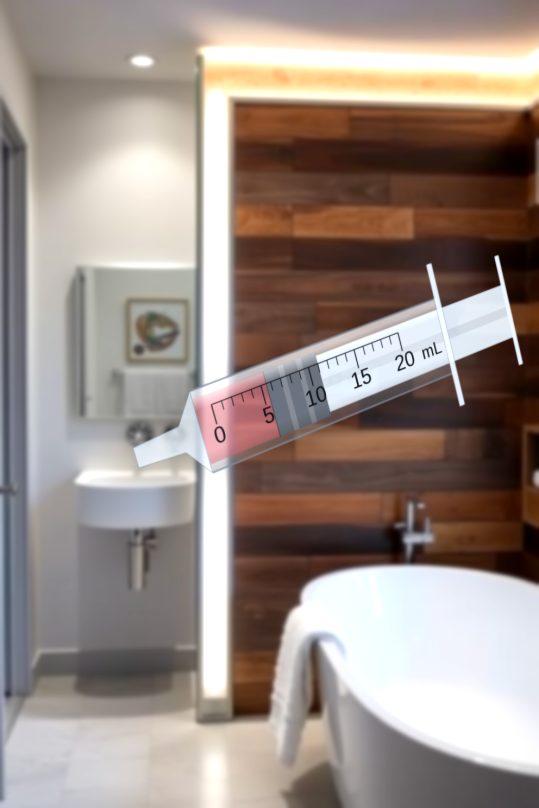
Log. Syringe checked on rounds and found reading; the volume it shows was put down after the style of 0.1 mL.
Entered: 5.5 mL
